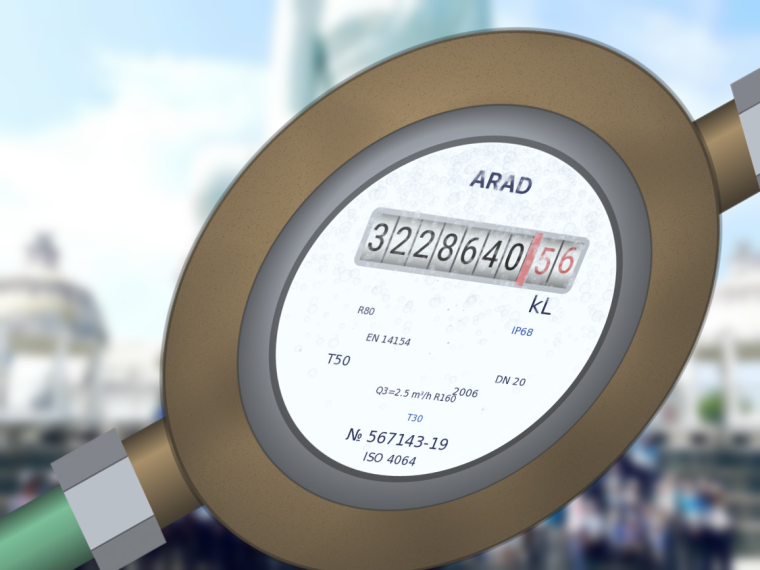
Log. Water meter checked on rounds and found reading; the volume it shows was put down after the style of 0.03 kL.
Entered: 3228640.56 kL
